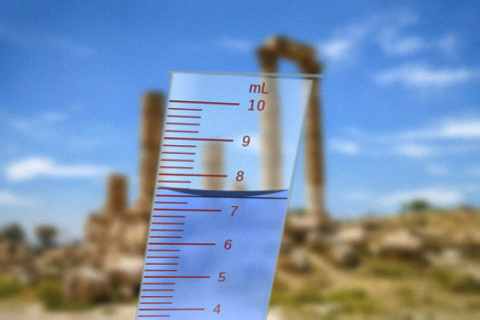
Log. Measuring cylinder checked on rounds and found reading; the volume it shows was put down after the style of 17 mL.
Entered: 7.4 mL
